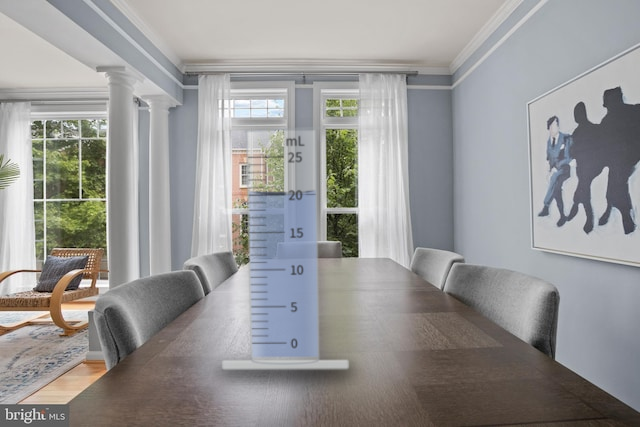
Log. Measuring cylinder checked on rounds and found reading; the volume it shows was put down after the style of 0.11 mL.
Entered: 20 mL
